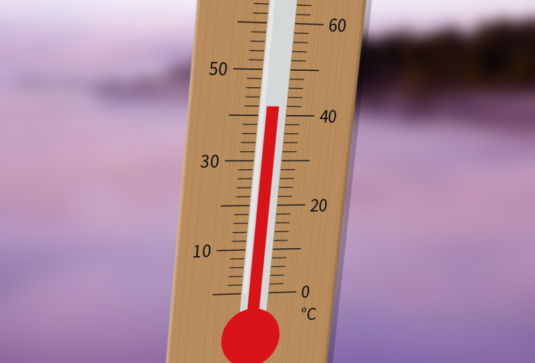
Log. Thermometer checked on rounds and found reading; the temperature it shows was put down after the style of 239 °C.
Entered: 42 °C
